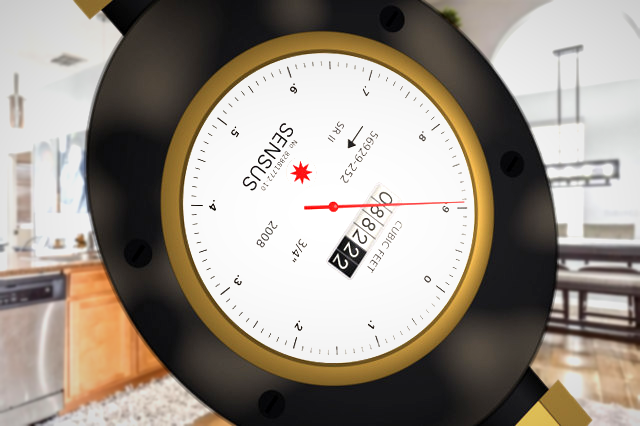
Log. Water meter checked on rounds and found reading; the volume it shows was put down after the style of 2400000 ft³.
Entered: 88221.89 ft³
